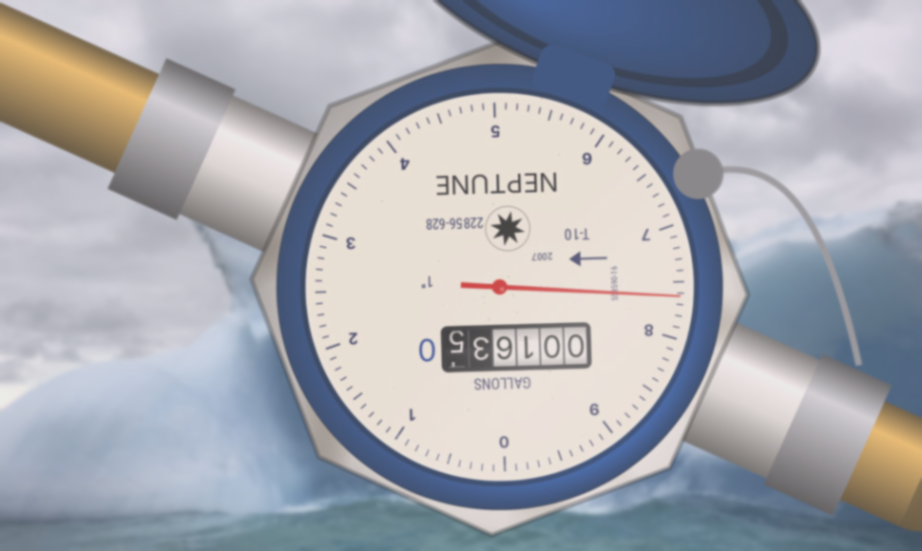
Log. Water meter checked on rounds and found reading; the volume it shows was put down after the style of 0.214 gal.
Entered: 16347.6 gal
